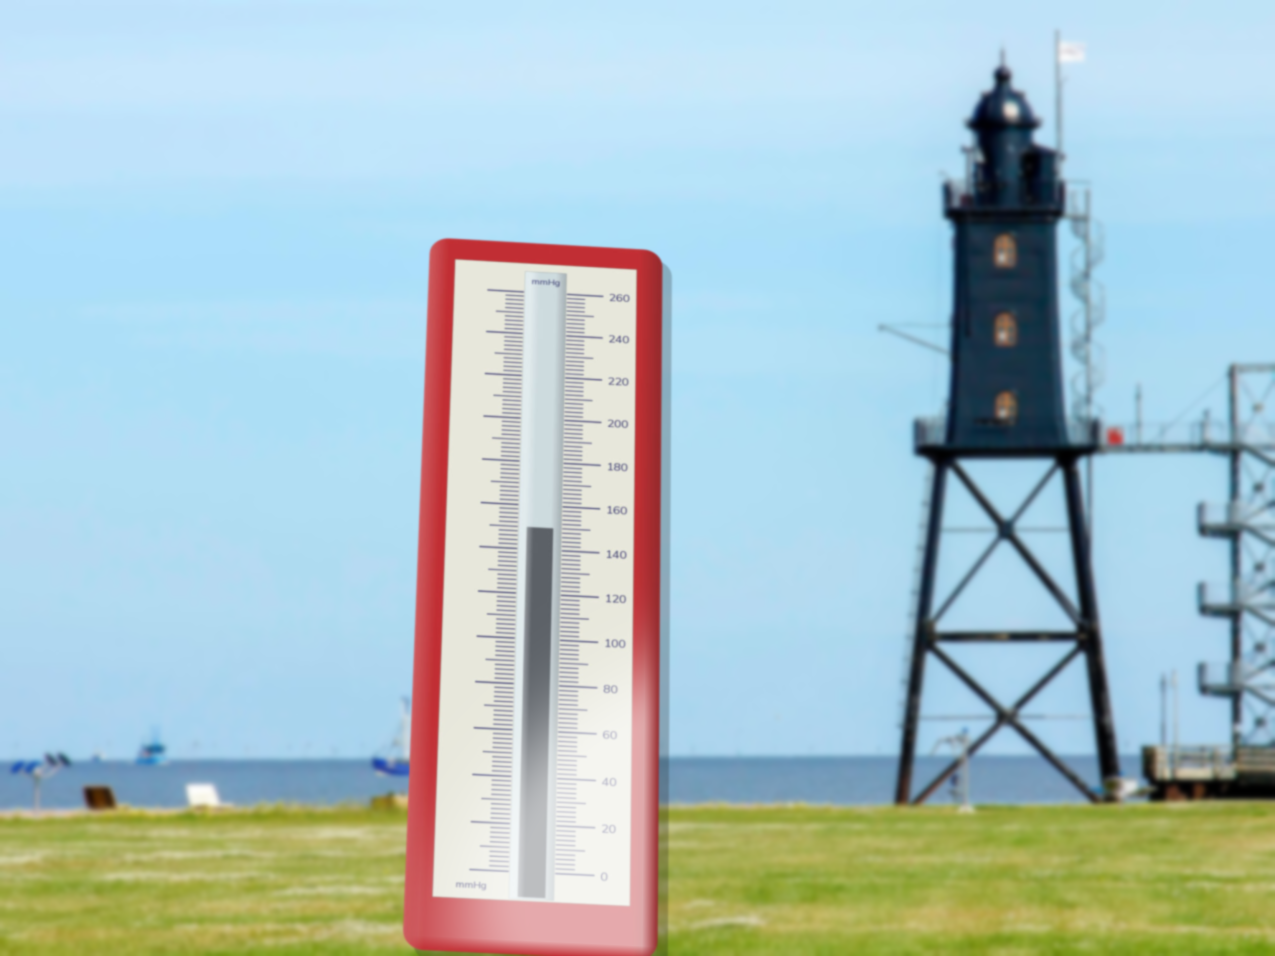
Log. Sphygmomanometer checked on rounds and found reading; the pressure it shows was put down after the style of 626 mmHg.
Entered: 150 mmHg
